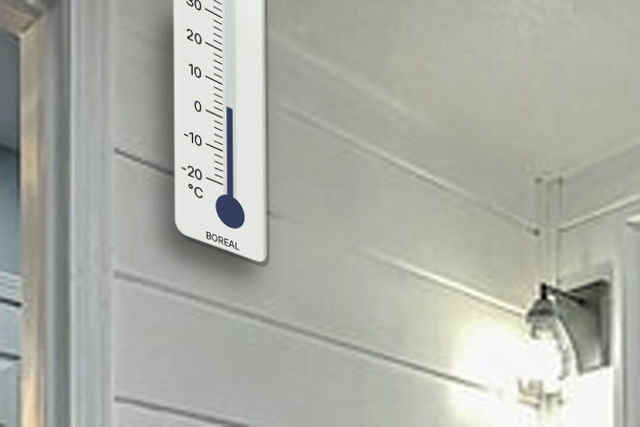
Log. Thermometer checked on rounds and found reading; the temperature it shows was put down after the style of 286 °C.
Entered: 4 °C
